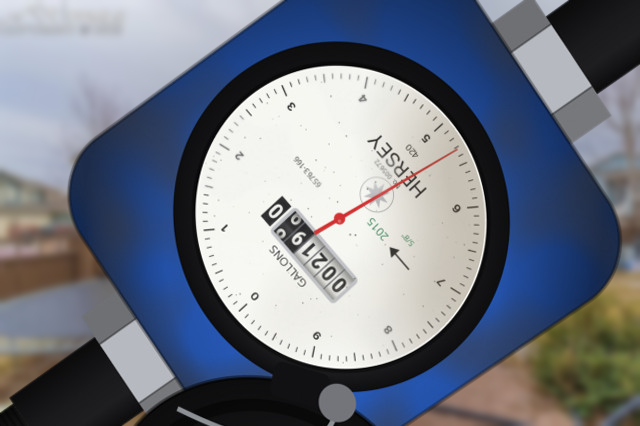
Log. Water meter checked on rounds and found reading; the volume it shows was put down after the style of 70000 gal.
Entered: 21985.3 gal
